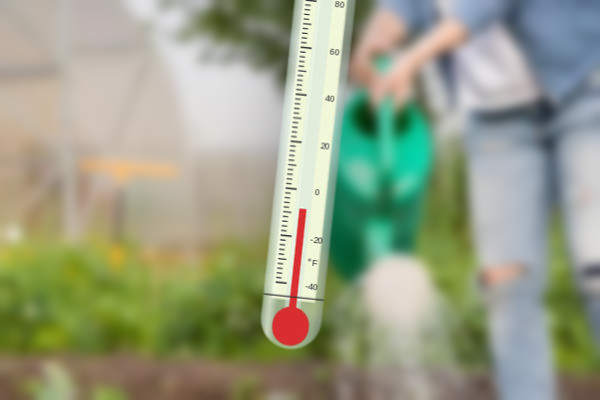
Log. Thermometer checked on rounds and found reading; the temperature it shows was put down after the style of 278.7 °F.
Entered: -8 °F
